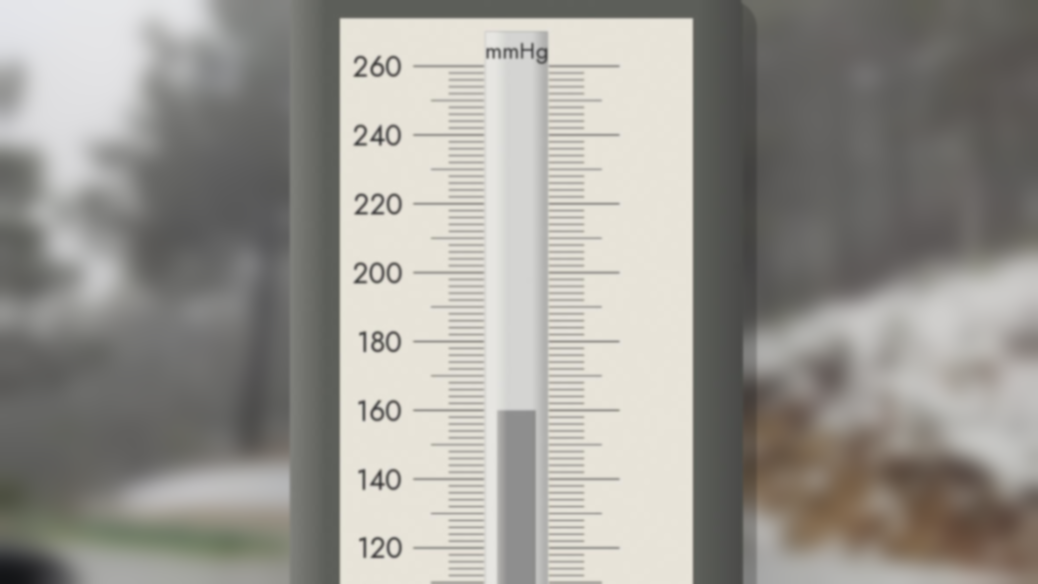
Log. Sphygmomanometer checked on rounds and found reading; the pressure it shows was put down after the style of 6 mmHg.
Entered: 160 mmHg
